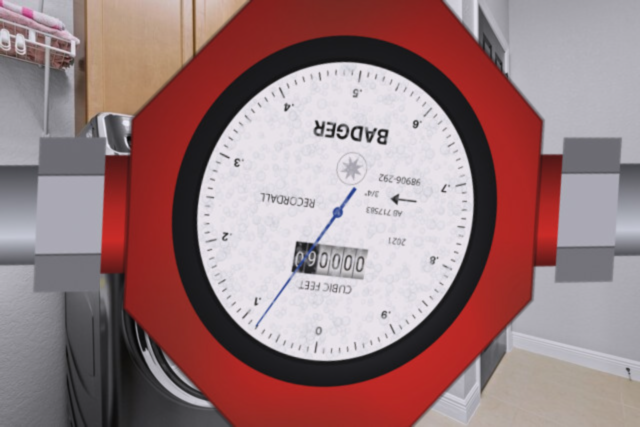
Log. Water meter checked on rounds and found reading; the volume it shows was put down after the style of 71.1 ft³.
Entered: 60.08 ft³
